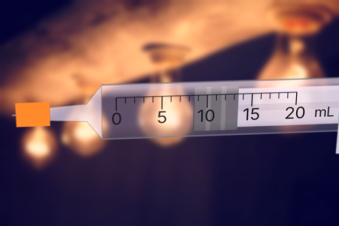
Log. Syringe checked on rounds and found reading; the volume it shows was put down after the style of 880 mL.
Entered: 8.5 mL
